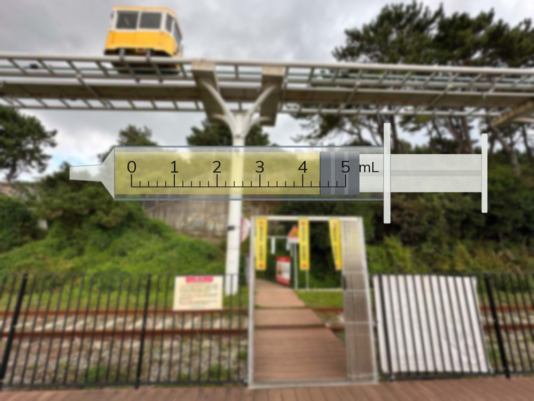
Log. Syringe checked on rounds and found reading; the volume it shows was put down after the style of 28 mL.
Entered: 4.4 mL
